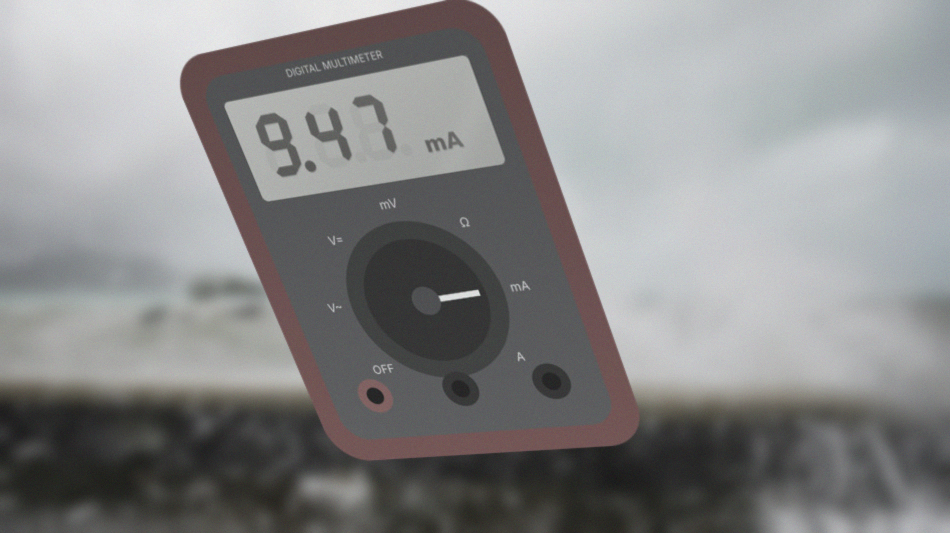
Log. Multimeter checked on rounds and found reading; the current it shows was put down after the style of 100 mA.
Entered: 9.47 mA
